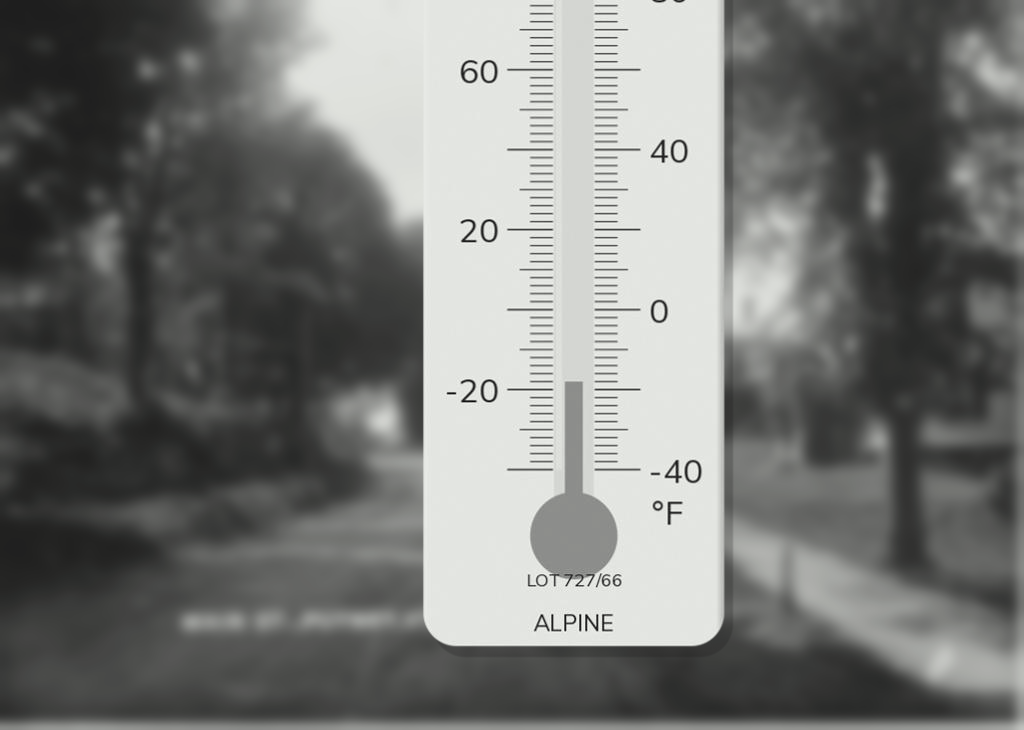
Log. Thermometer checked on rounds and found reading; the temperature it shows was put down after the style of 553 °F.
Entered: -18 °F
